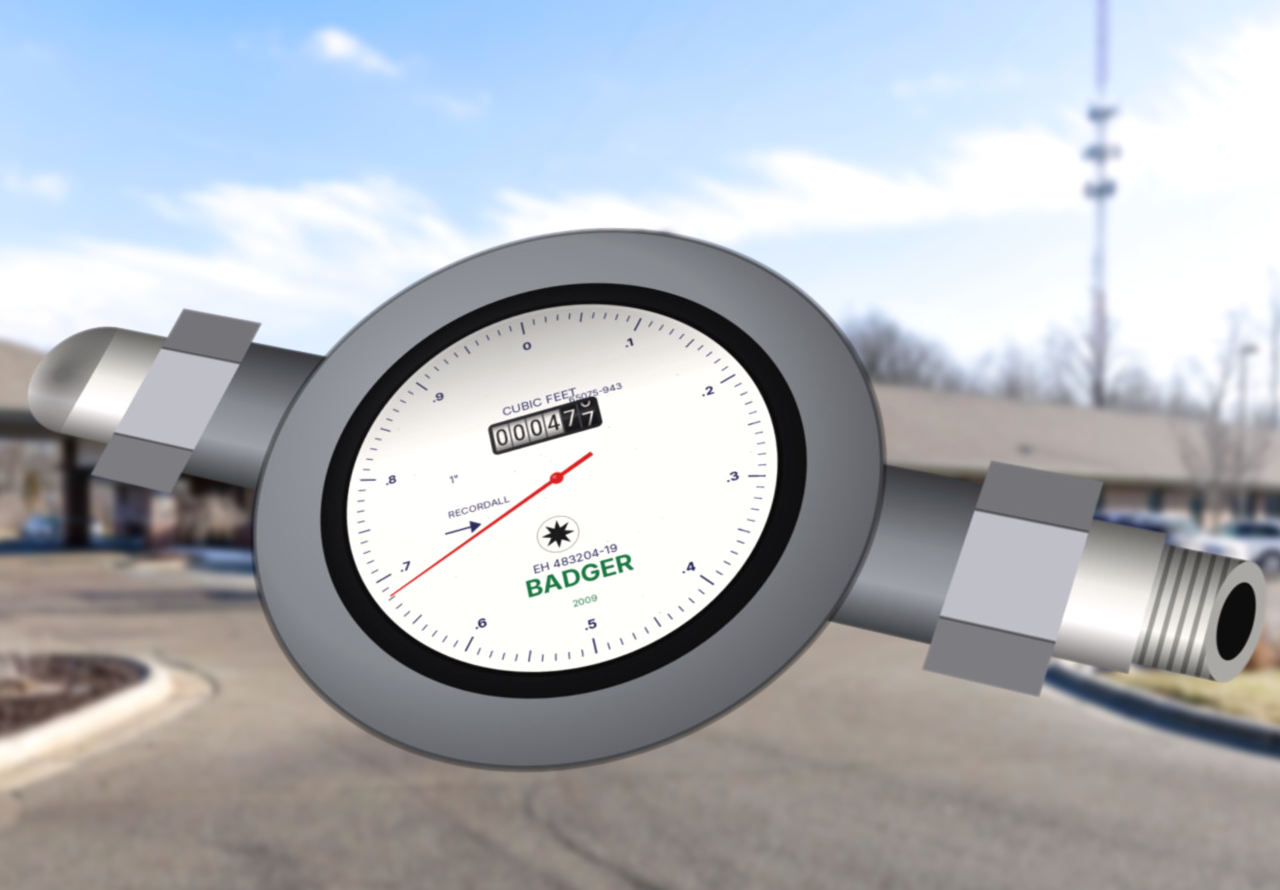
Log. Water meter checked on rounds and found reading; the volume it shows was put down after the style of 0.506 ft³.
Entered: 476.68 ft³
